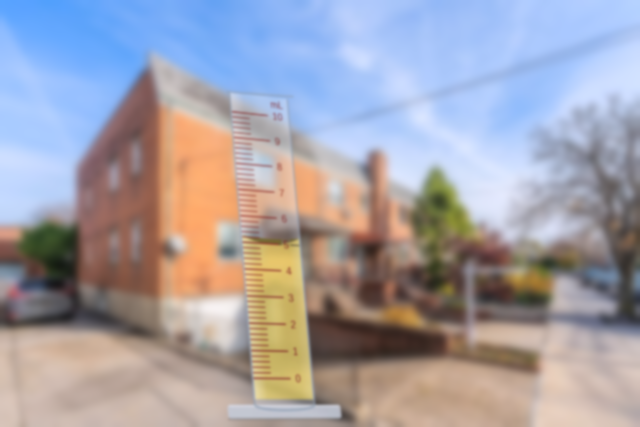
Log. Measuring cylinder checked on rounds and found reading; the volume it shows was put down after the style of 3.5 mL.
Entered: 5 mL
